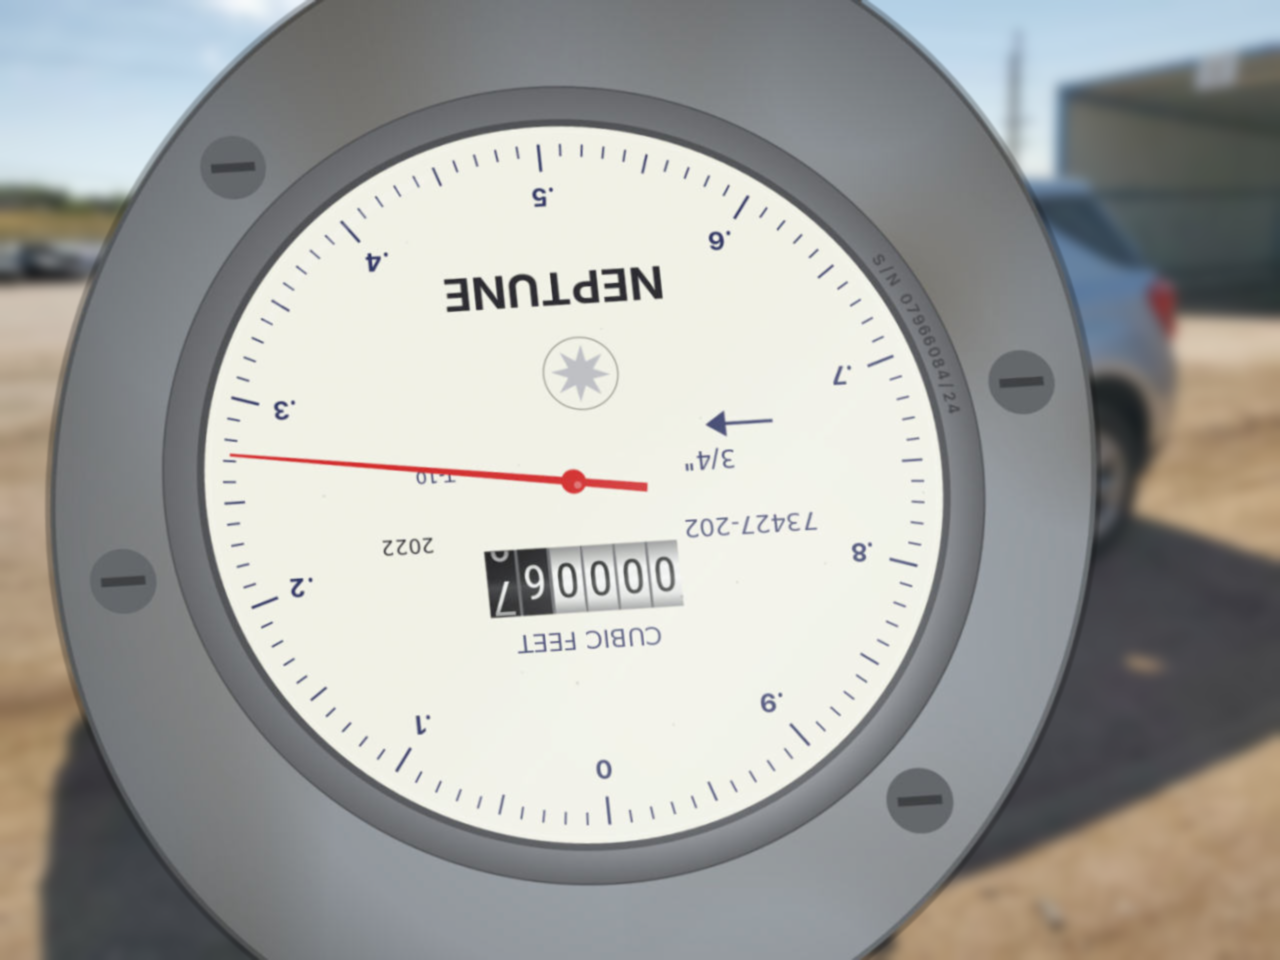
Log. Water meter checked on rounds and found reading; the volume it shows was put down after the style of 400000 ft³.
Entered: 67.27 ft³
